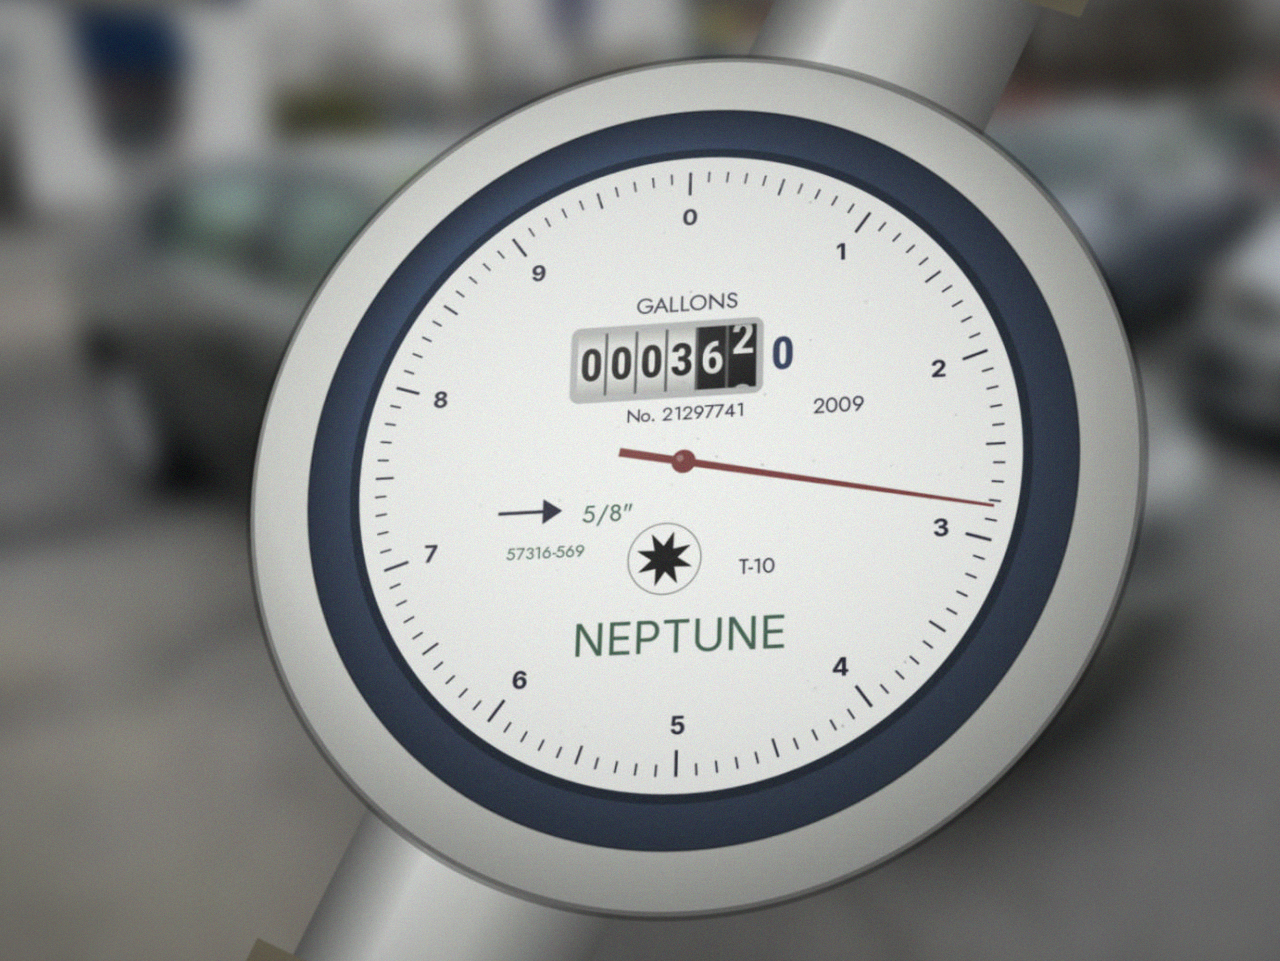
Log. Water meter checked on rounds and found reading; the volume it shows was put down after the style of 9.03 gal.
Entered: 3622.8 gal
